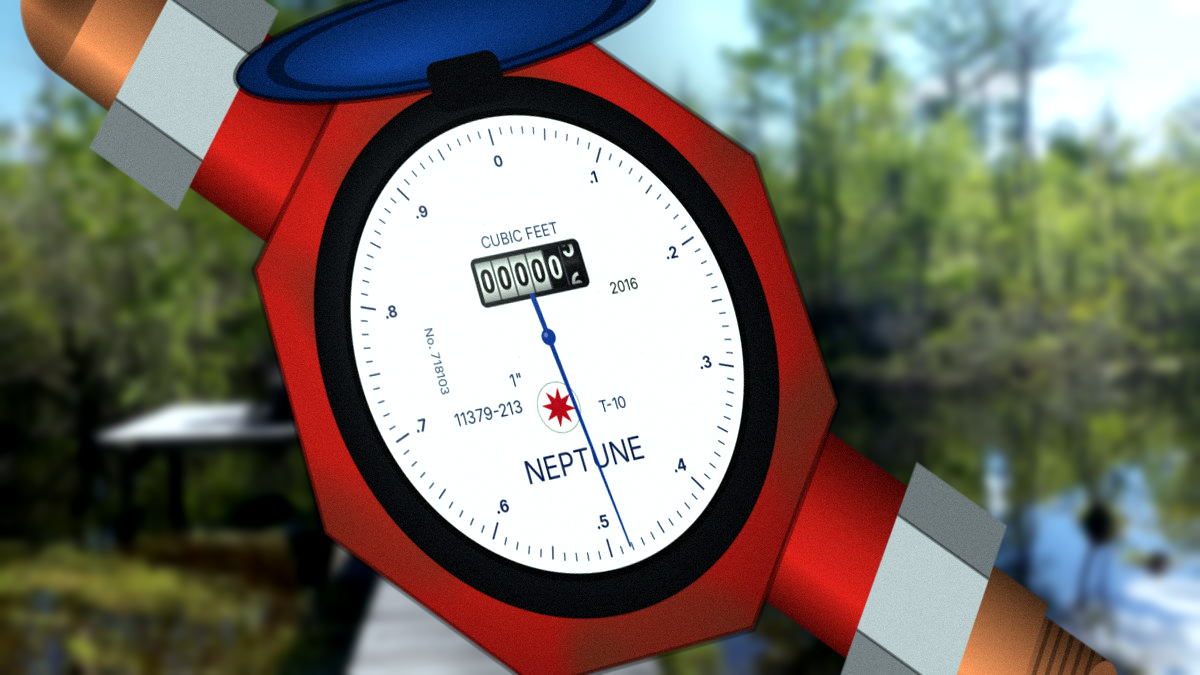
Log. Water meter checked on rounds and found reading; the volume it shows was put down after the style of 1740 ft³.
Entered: 5.48 ft³
